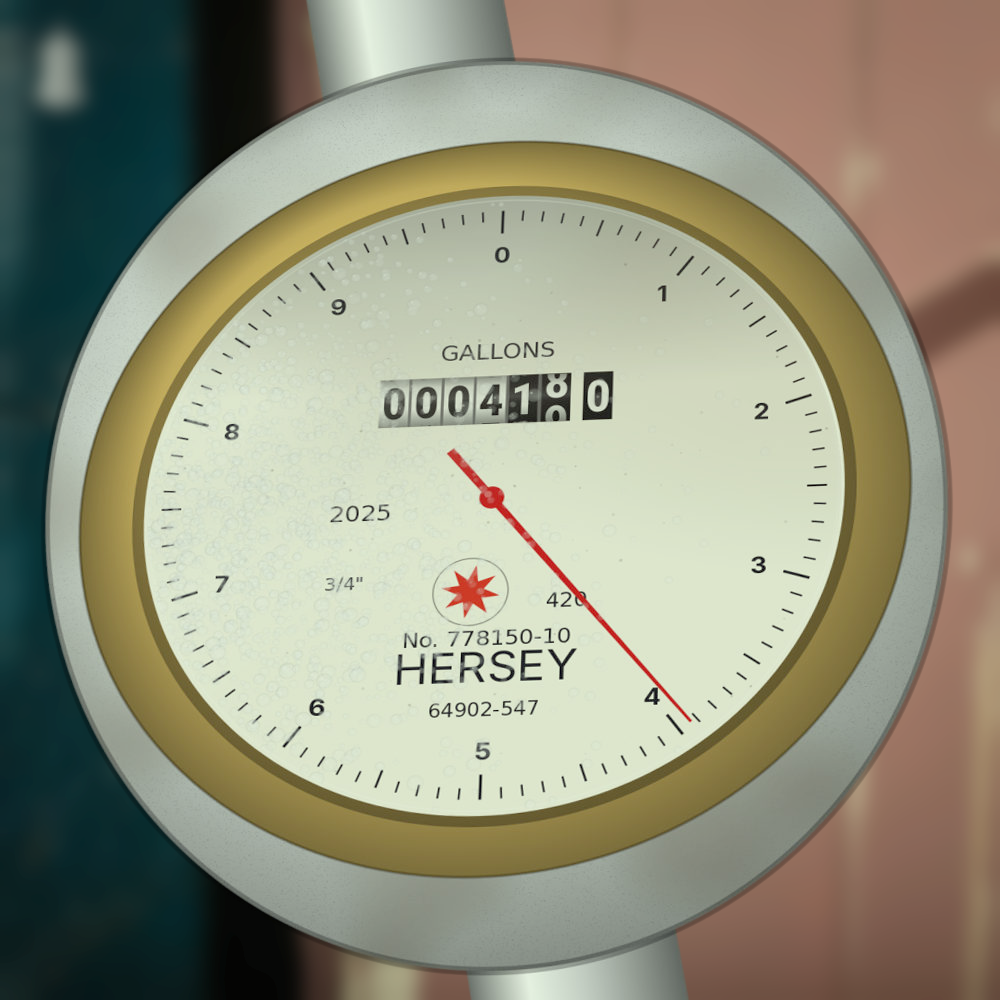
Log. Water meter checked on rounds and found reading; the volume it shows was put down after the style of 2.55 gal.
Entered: 4183.9 gal
